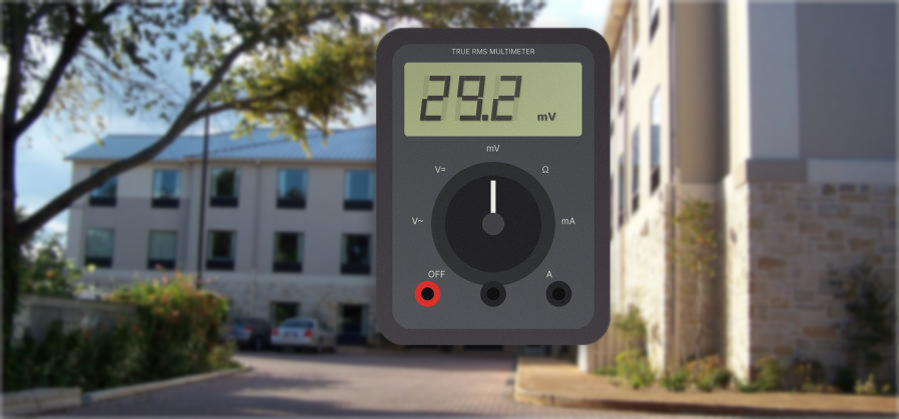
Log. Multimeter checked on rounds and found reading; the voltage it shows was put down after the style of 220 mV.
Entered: 29.2 mV
